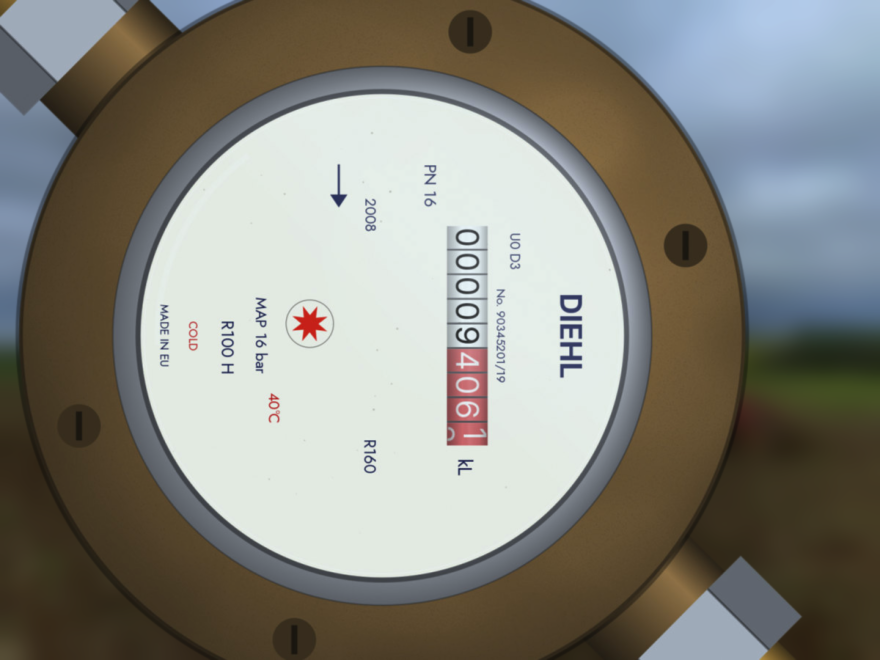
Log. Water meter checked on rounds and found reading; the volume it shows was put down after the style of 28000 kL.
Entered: 9.4061 kL
